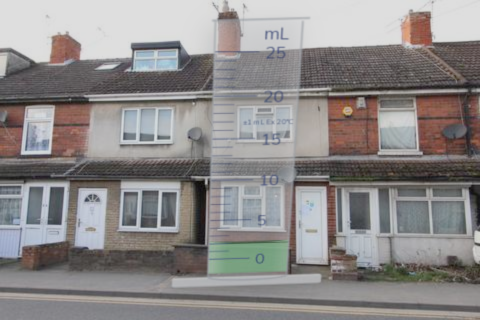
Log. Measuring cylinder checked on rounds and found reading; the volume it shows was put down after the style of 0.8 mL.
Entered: 2 mL
